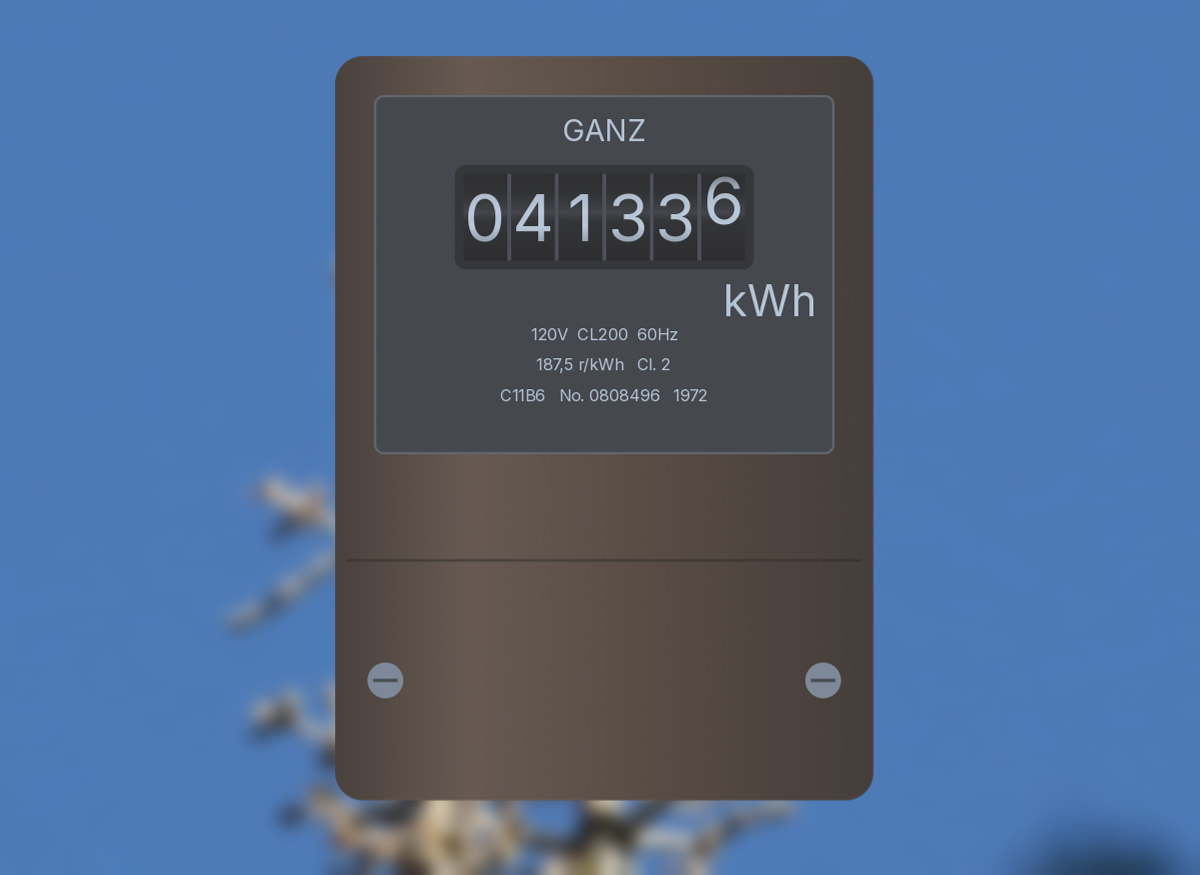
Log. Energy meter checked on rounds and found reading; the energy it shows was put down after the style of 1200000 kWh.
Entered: 41336 kWh
